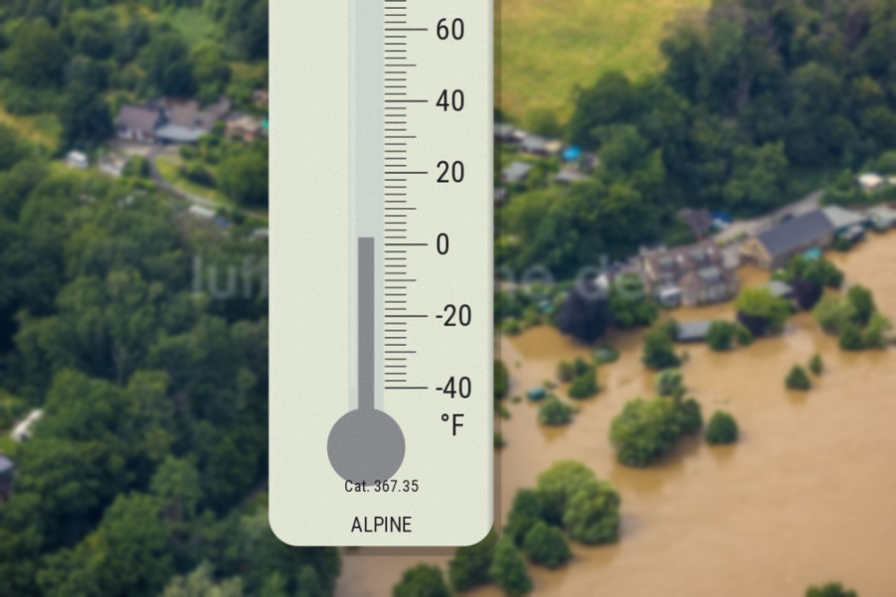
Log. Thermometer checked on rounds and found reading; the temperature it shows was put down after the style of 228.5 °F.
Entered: 2 °F
